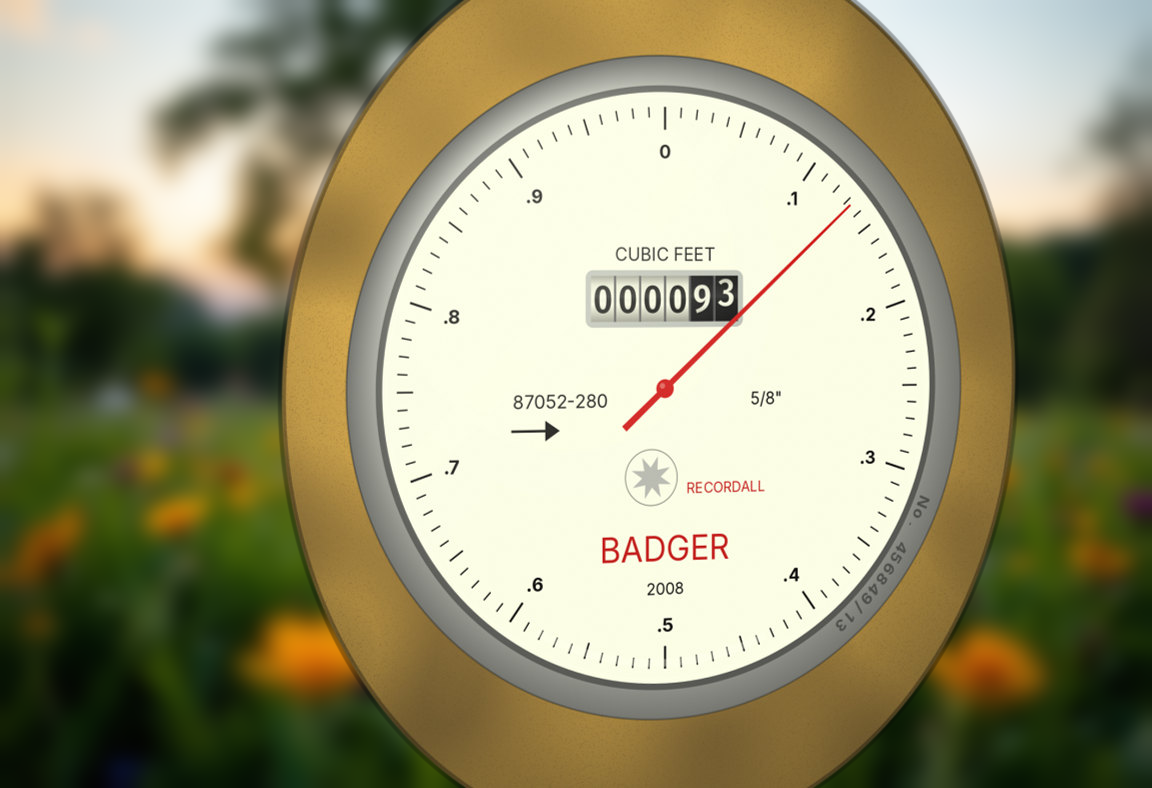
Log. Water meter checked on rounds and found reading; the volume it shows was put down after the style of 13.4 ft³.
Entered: 93.13 ft³
